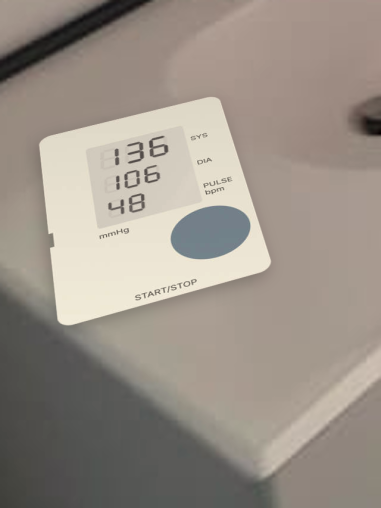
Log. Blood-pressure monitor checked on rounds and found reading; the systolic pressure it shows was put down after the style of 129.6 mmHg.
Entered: 136 mmHg
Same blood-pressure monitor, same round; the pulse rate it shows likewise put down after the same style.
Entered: 48 bpm
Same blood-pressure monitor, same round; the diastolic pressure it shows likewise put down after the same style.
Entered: 106 mmHg
